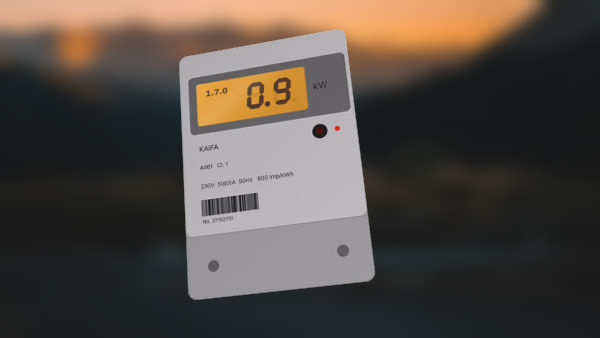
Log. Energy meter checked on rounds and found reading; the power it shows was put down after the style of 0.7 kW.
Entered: 0.9 kW
